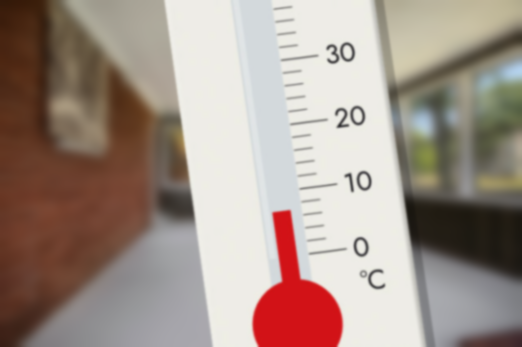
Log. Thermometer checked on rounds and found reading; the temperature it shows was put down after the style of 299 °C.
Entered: 7 °C
